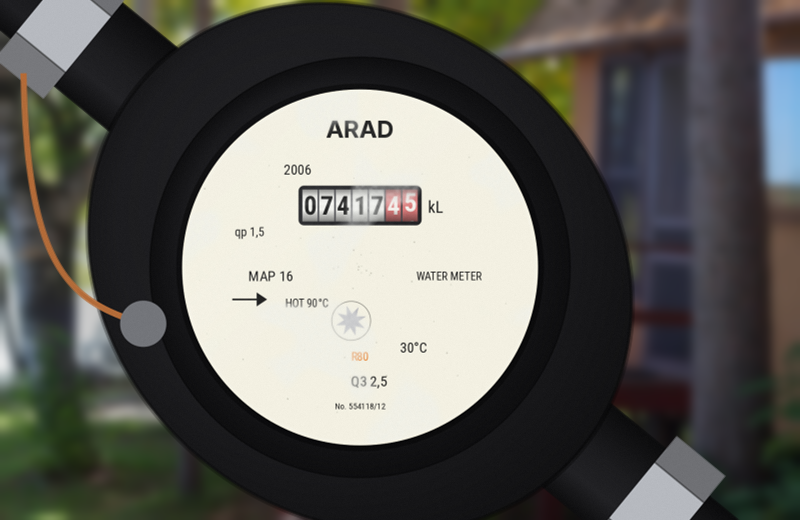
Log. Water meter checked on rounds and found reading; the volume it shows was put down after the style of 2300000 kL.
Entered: 7417.45 kL
